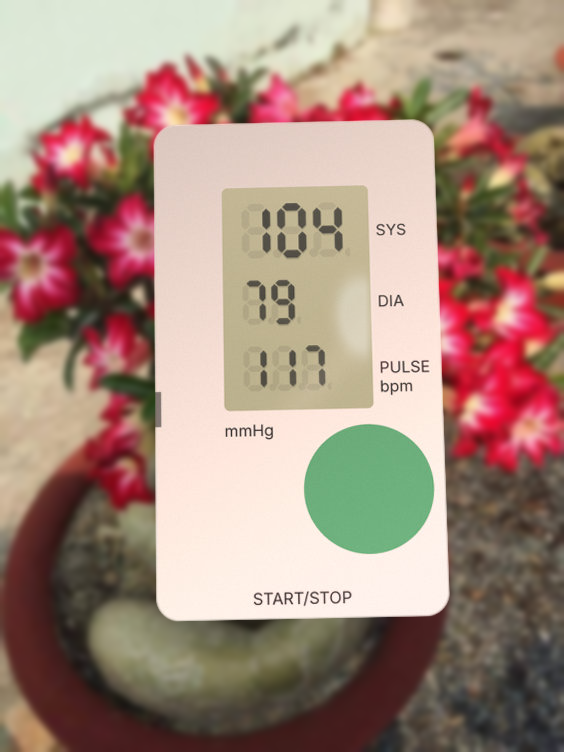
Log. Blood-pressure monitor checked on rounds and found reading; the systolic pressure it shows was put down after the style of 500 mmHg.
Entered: 104 mmHg
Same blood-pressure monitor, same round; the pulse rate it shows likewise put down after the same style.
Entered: 117 bpm
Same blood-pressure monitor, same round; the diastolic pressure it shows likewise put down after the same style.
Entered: 79 mmHg
